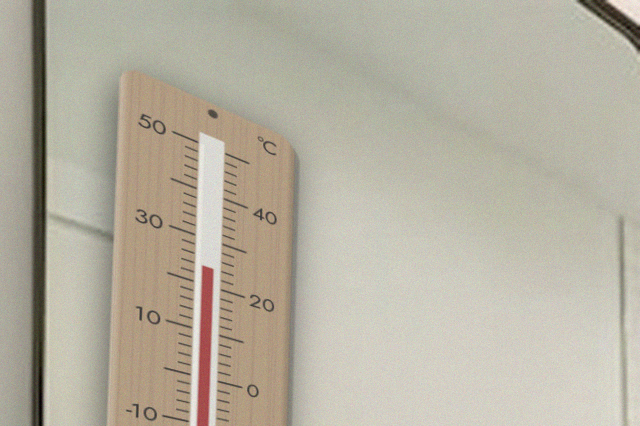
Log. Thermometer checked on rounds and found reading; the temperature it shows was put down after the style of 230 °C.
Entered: 24 °C
